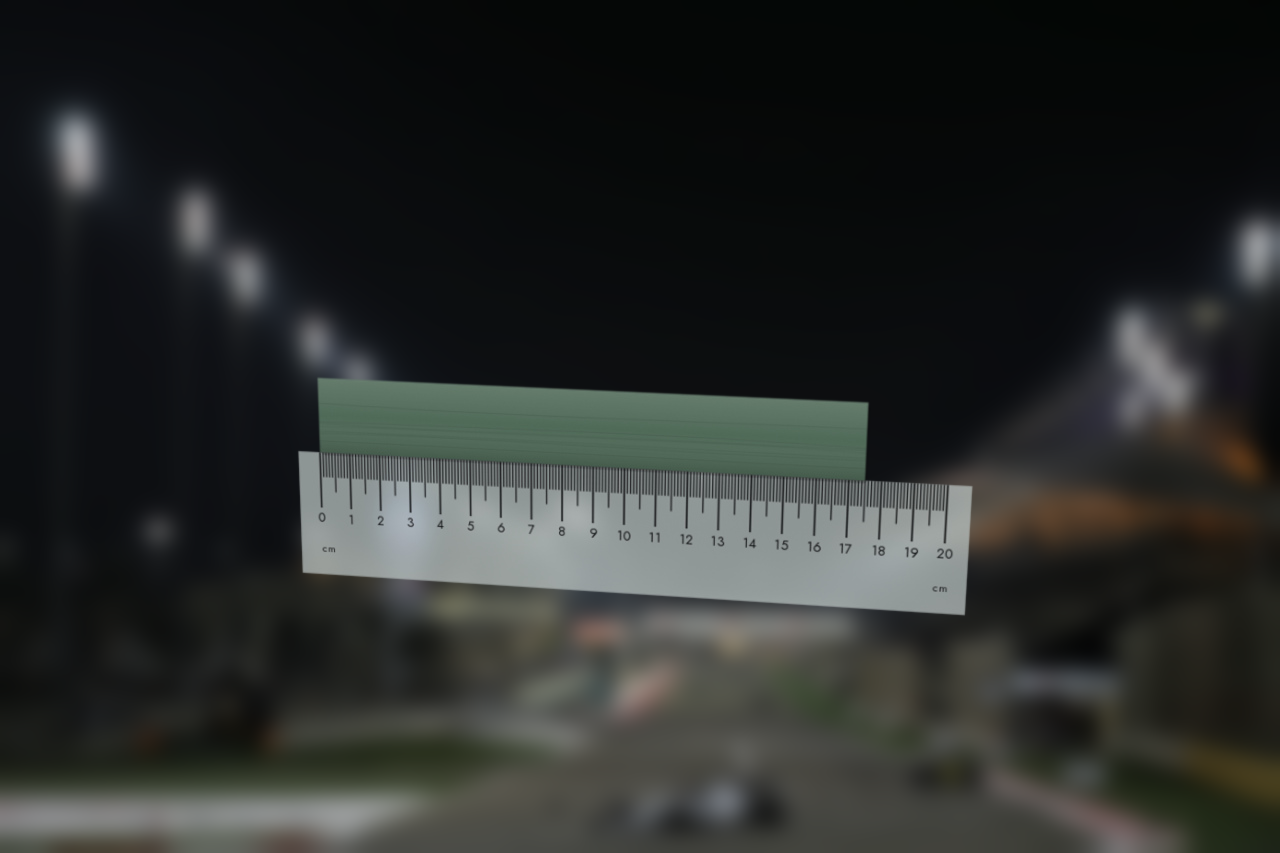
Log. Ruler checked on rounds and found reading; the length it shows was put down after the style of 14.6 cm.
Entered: 17.5 cm
